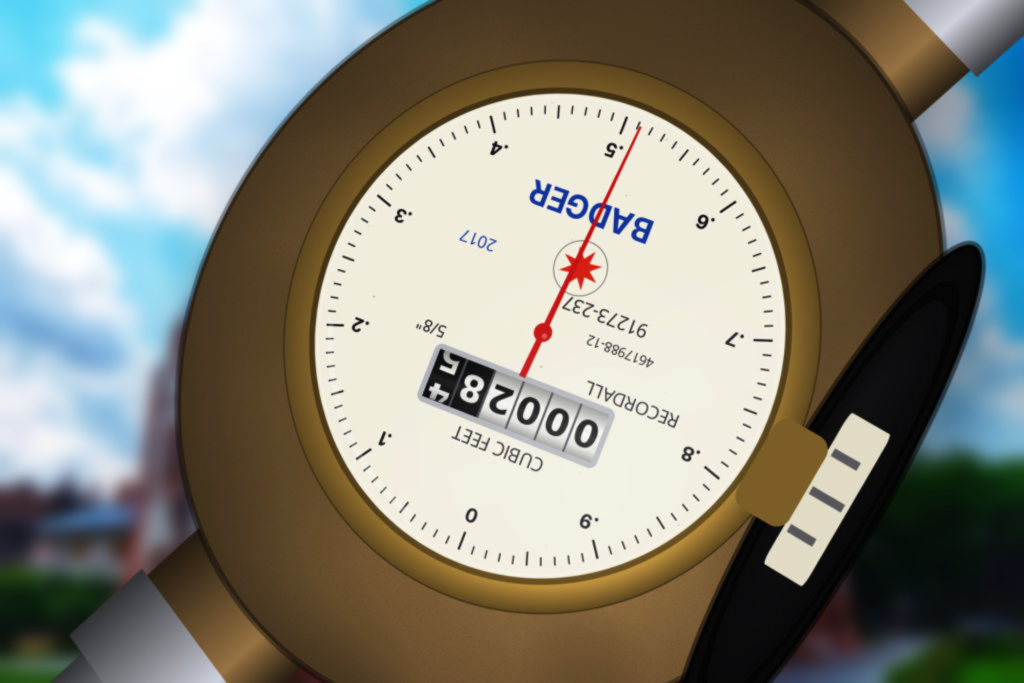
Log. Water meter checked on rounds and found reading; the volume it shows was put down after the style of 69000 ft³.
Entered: 284.51 ft³
